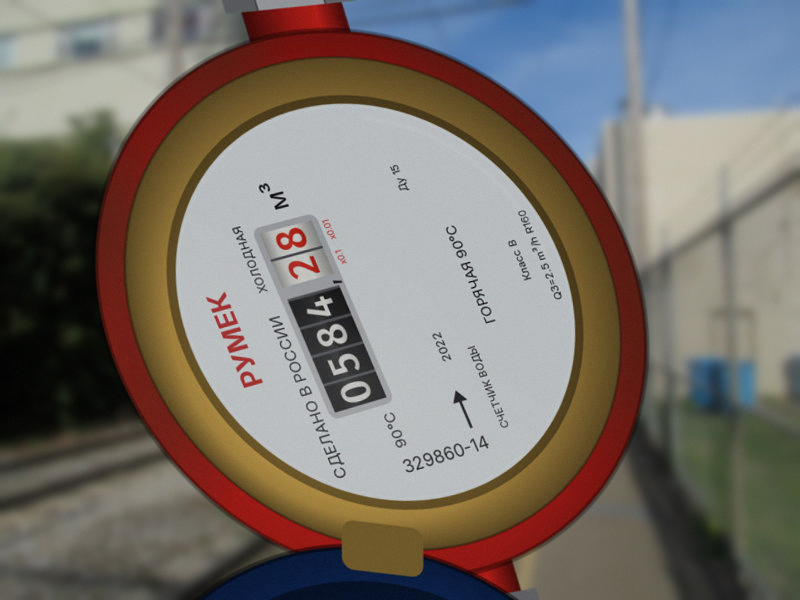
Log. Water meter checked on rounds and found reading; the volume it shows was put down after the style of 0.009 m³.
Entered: 584.28 m³
